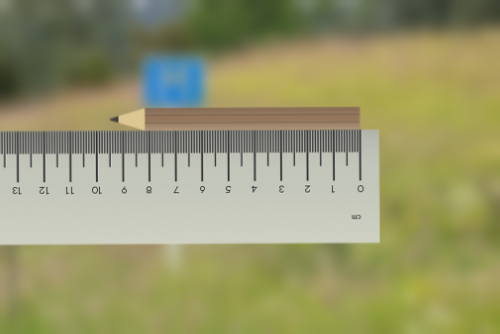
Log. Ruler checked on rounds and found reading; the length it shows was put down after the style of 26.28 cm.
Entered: 9.5 cm
